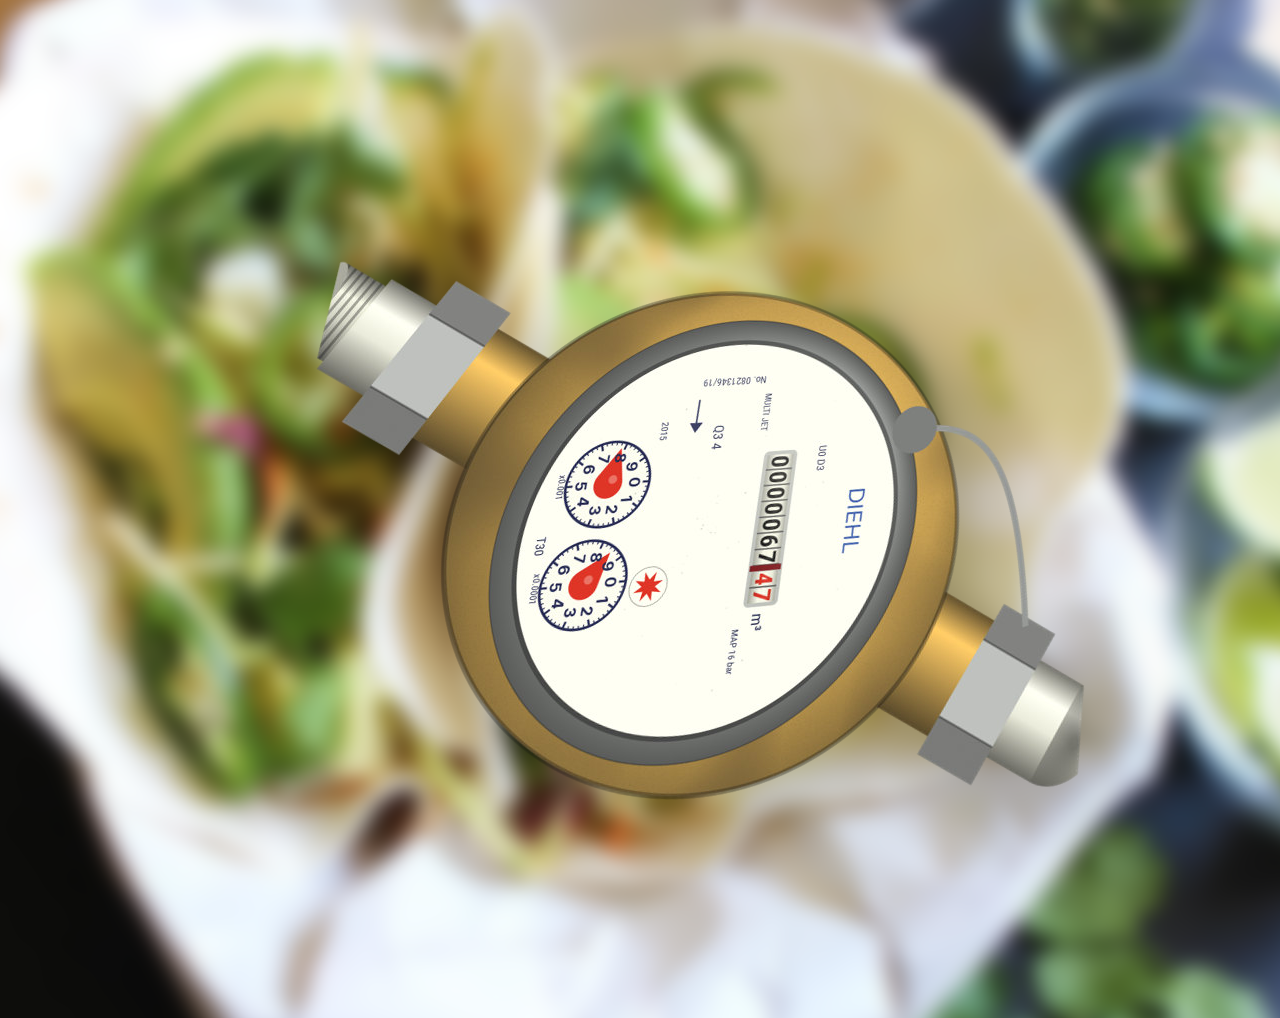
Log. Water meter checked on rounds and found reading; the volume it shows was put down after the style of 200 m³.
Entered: 67.4778 m³
